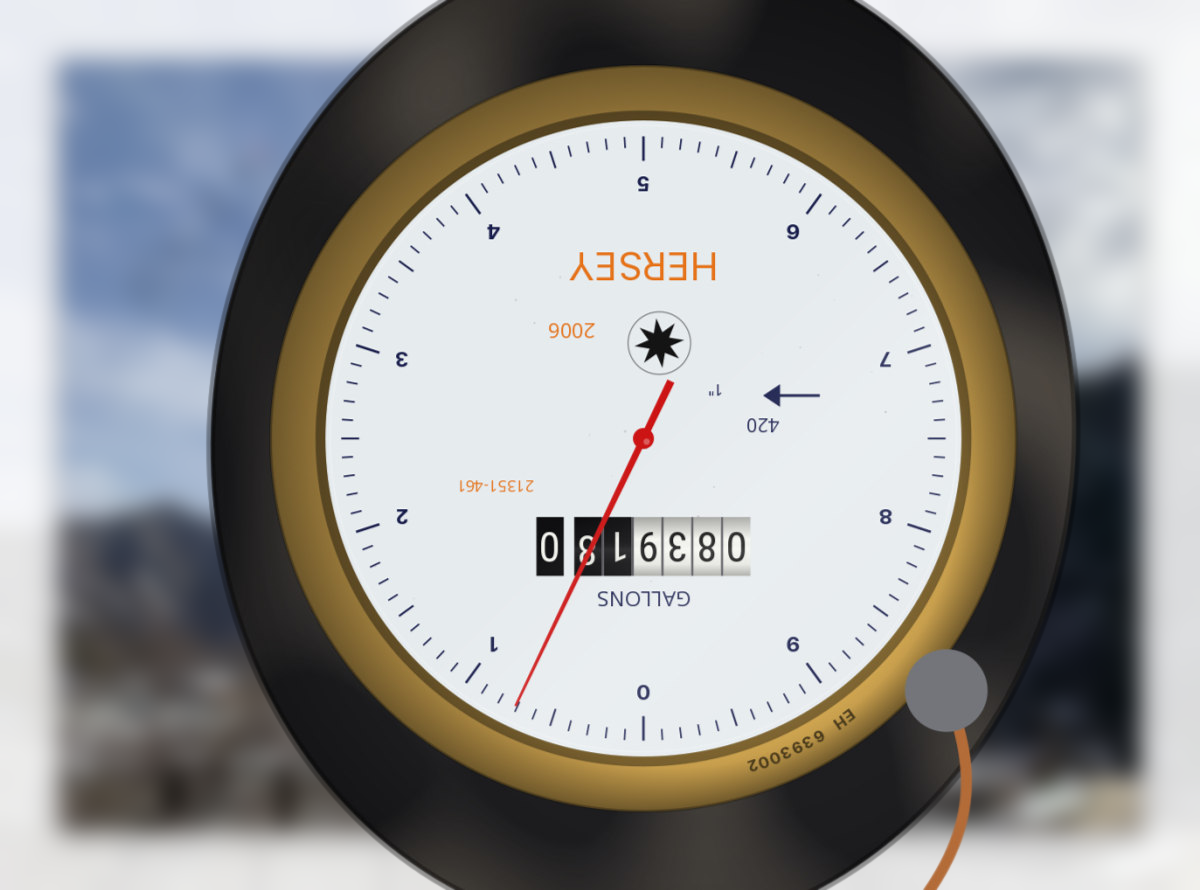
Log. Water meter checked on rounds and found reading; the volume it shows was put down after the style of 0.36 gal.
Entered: 839180.7 gal
